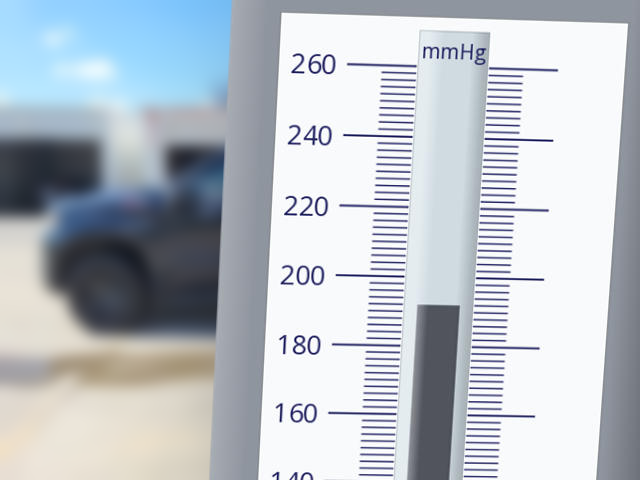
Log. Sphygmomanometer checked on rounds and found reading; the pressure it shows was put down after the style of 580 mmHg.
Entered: 192 mmHg
